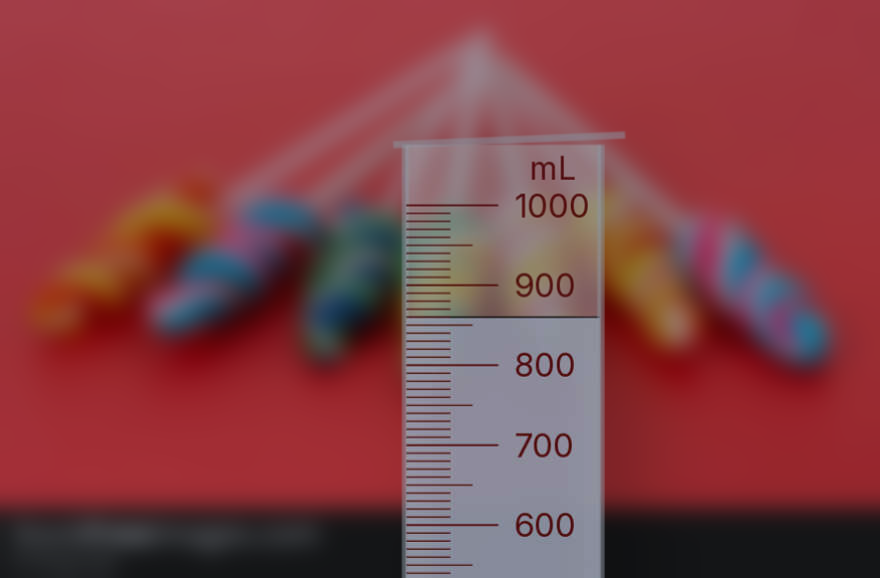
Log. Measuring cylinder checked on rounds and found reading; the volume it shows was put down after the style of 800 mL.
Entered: 860 mL
